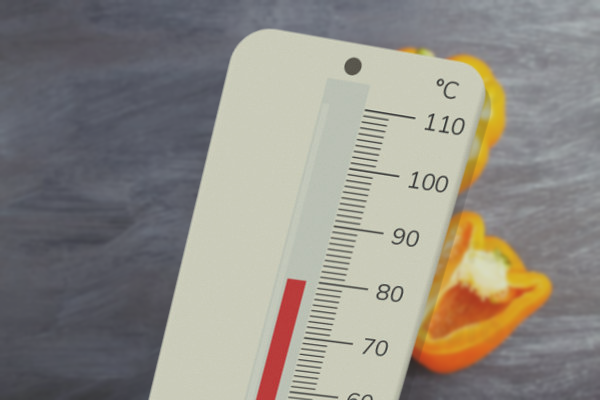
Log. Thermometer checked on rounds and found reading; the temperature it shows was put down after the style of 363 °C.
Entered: 80 °C
